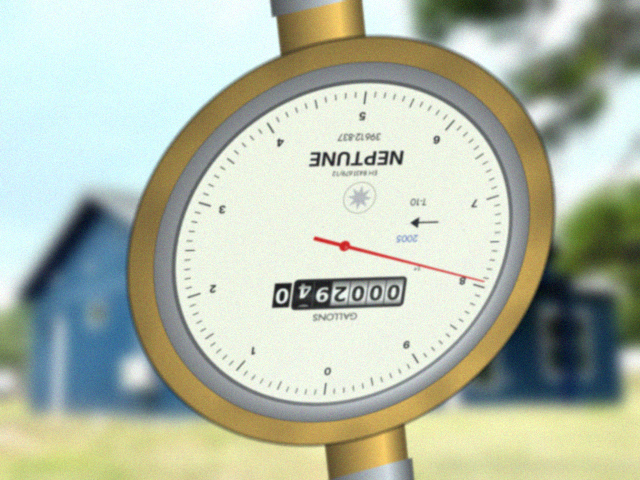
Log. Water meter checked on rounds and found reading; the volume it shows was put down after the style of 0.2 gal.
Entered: 2937.9 gal
